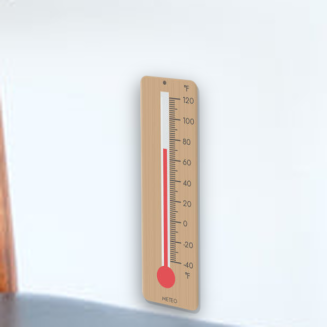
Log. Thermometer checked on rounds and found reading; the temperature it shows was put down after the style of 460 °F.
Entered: 70 °F
